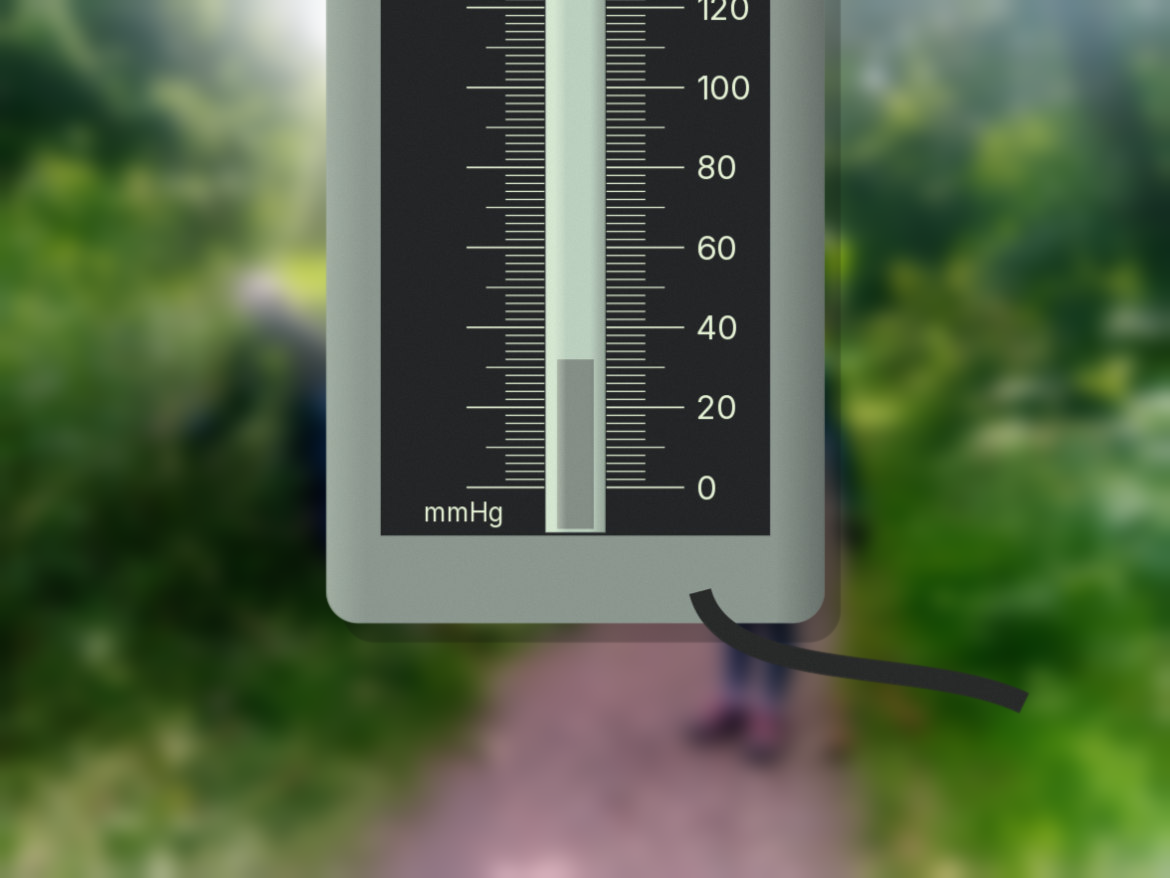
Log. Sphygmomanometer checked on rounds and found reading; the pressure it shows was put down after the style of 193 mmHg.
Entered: 32 mmHg
